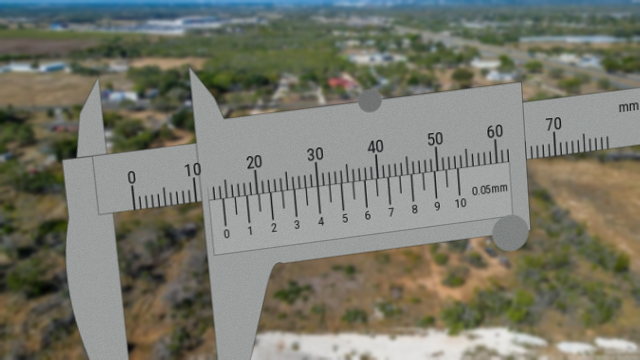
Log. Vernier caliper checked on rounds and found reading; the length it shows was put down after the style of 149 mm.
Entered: 14.4 mm
